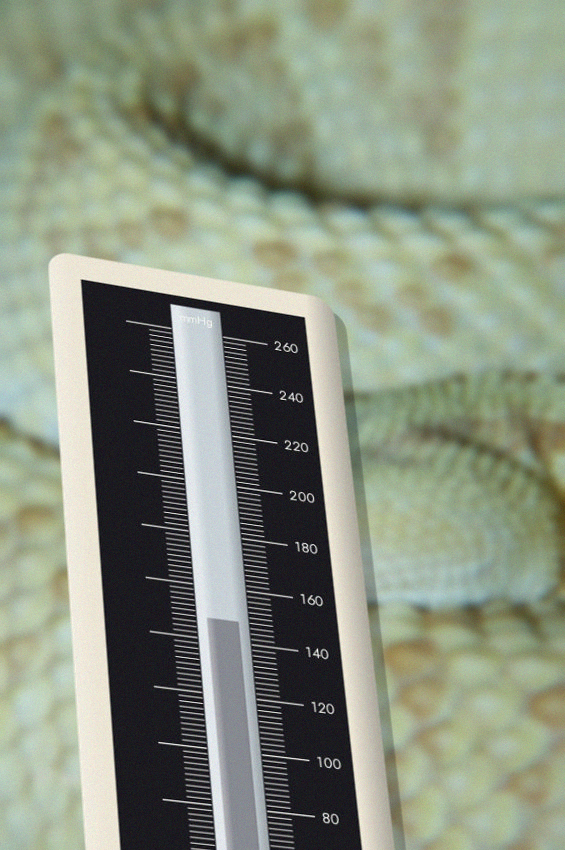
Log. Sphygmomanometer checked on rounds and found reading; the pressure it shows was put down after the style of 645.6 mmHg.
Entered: 148 mmHg
